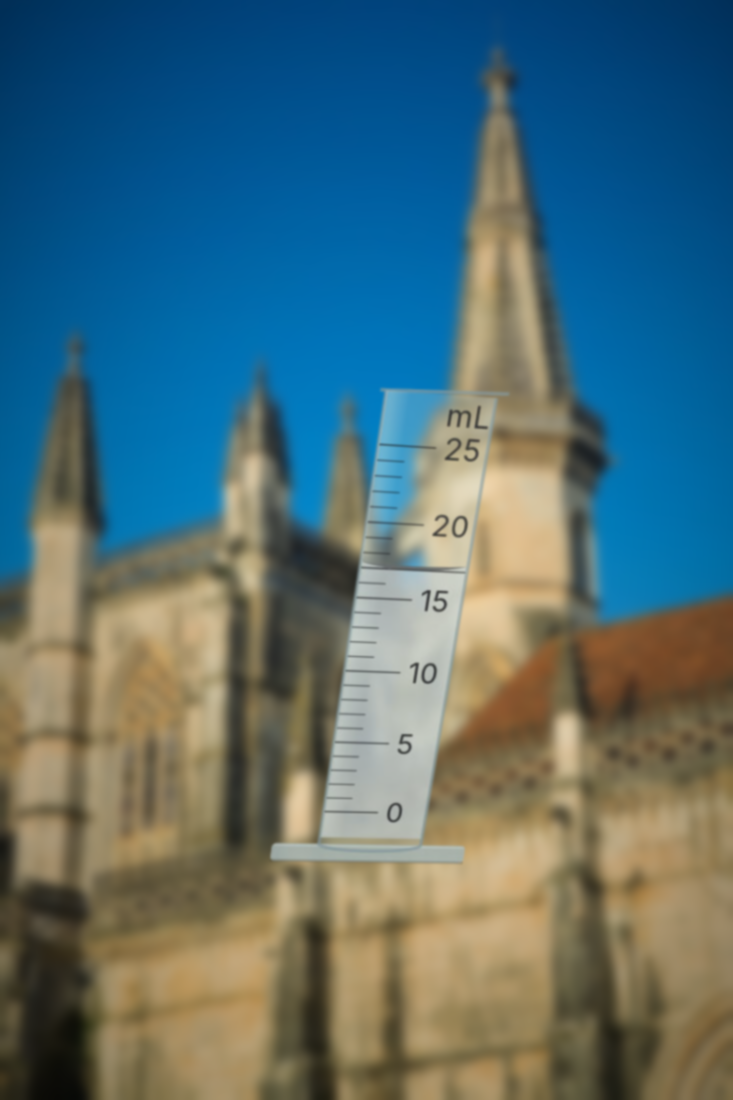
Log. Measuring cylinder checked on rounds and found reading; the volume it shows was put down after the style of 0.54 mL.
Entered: 17 mL
